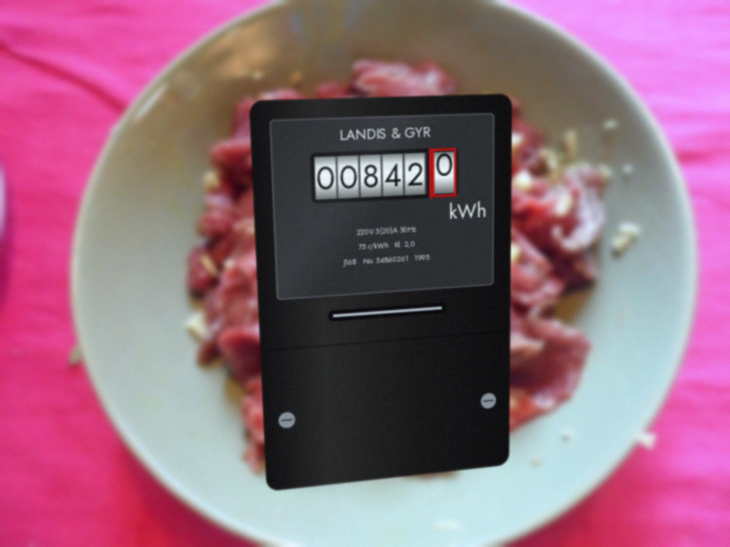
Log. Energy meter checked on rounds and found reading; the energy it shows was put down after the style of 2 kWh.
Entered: 842.0 kWh
